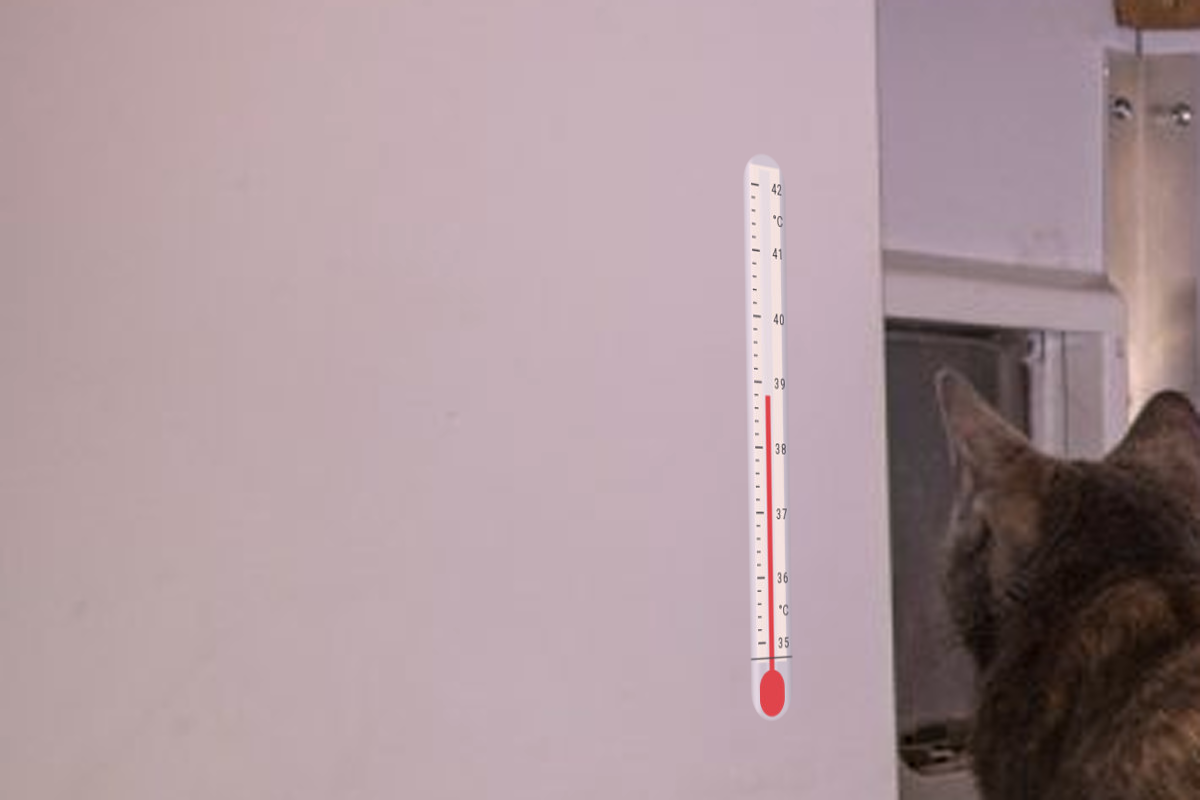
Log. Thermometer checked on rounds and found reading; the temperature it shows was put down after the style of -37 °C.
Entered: 38.8 °C
